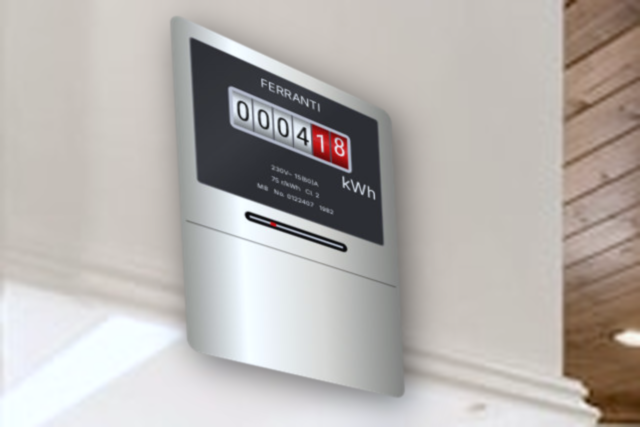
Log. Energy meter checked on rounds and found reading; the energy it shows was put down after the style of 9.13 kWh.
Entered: 4.18 kWh
